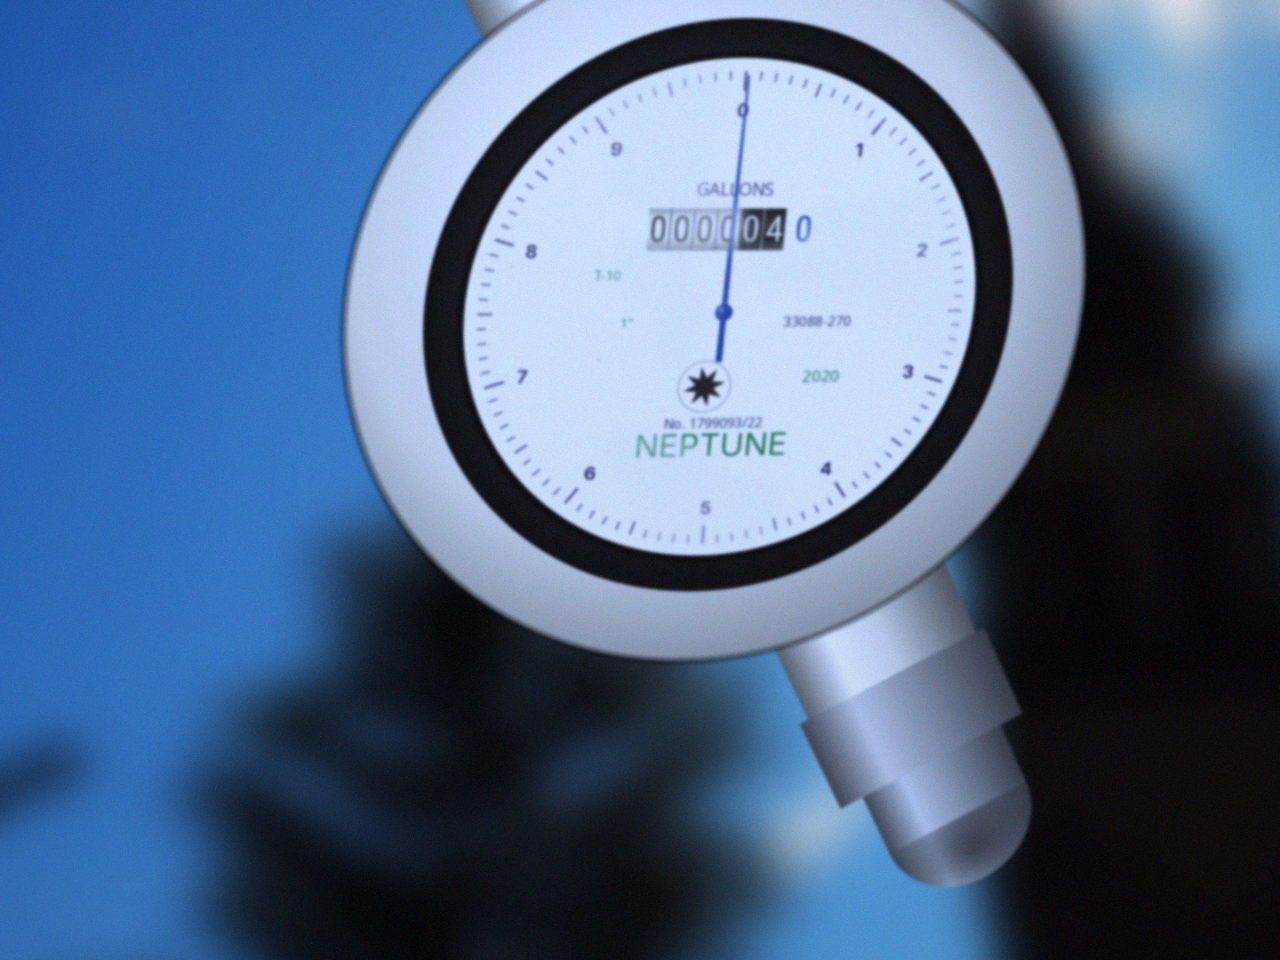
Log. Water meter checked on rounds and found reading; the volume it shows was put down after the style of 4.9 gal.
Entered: 40.0 gal
